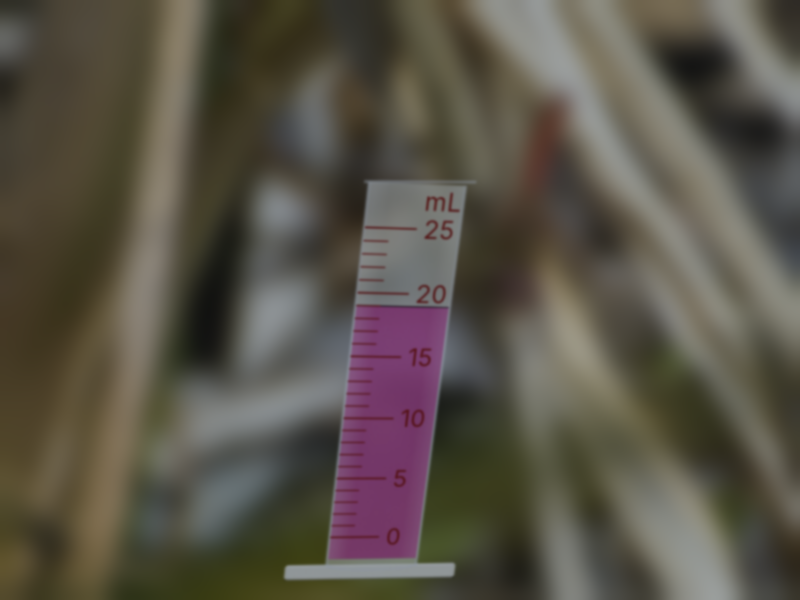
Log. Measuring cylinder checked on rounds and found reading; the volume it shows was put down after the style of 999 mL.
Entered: 19 mL
